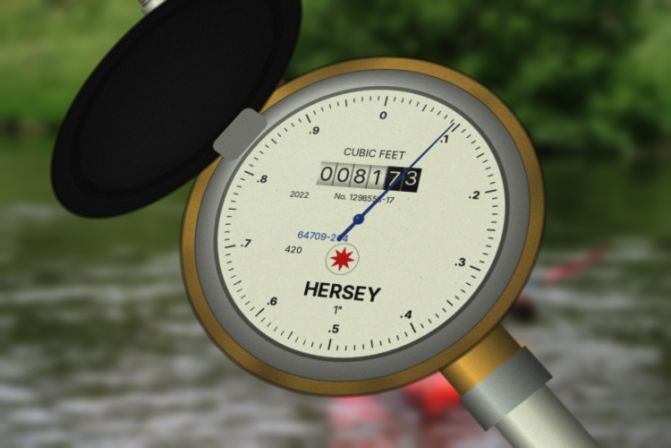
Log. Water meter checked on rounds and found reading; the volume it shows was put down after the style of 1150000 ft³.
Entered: 8173.09 ft³
